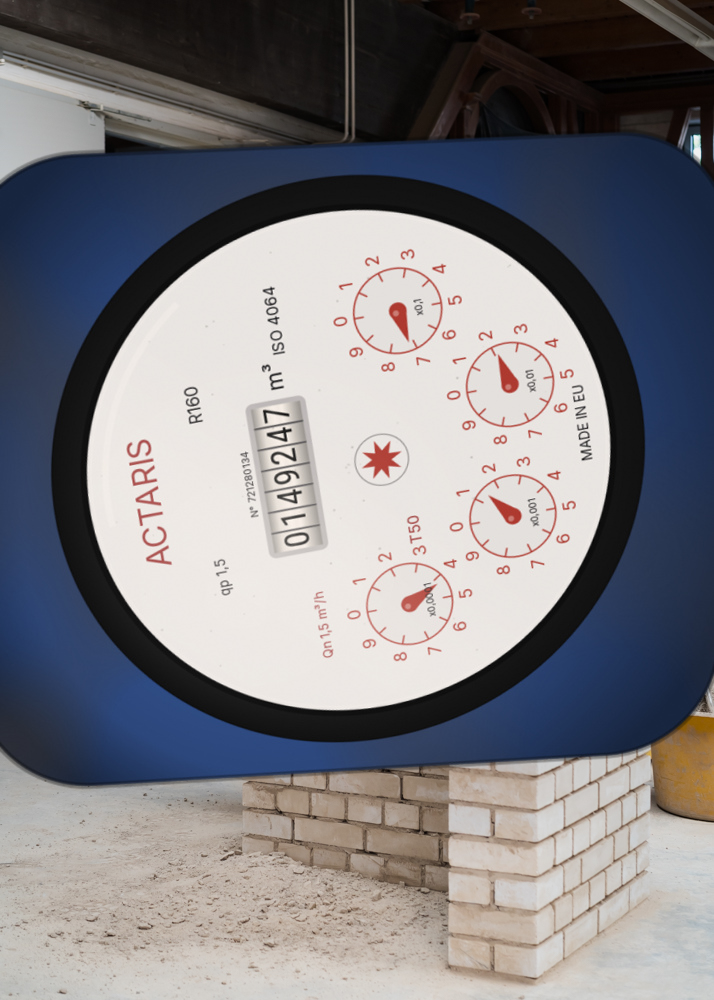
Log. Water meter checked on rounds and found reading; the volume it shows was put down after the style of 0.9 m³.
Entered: 149247.7214 m³
